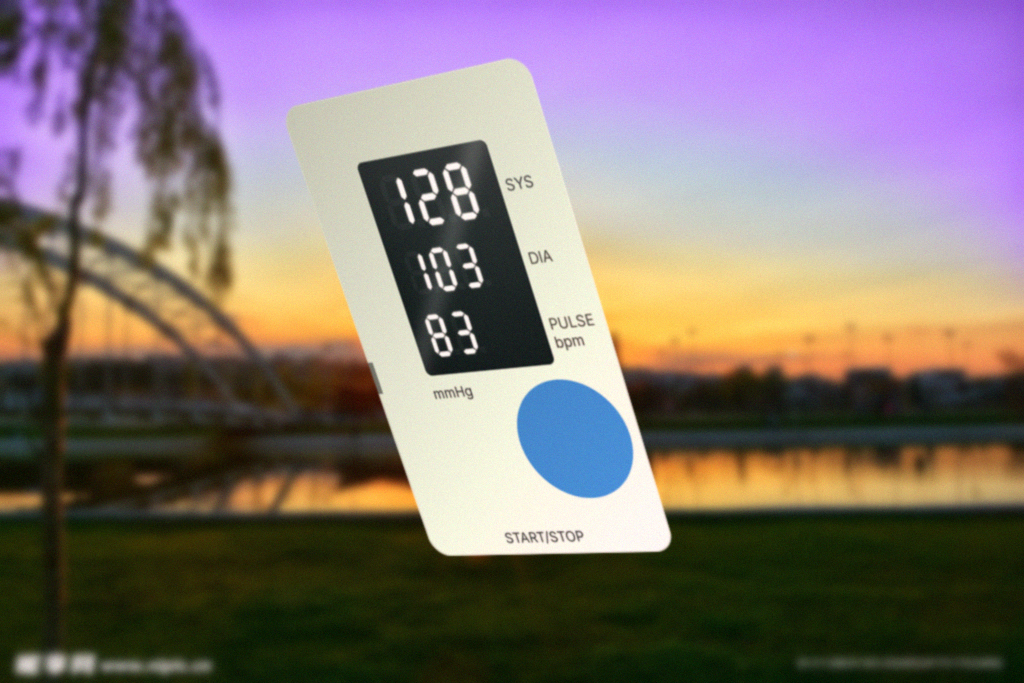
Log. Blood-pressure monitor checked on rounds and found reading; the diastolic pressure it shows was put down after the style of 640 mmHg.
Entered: 103 mmHg
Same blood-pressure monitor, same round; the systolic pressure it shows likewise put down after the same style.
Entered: 128 mmHg
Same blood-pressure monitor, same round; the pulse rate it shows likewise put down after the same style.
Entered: 83 bpm
